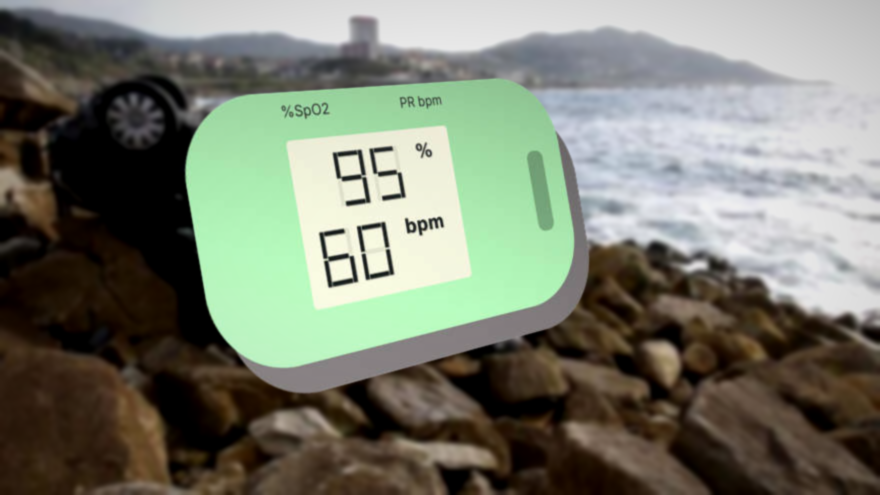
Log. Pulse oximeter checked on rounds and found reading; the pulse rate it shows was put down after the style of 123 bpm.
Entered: 60 bpm
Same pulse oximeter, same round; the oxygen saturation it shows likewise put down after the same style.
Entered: 95 %
